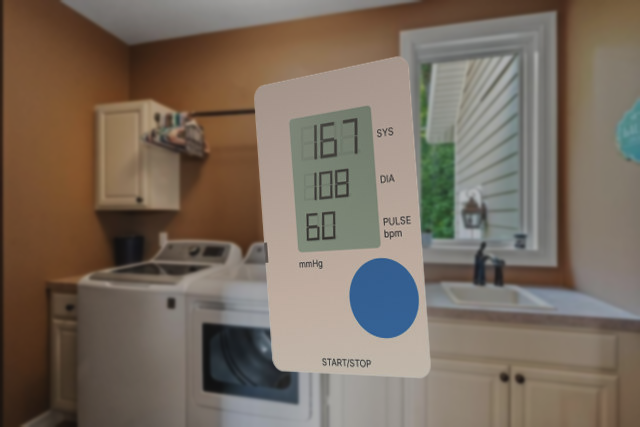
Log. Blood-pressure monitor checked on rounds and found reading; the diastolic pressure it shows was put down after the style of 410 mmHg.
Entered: 108 mmHg
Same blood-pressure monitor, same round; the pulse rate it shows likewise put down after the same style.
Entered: 60 bpm
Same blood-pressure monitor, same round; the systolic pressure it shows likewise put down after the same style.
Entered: 167 mmHg
